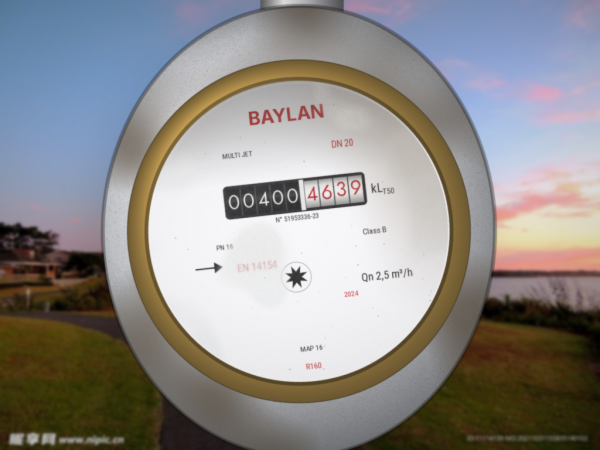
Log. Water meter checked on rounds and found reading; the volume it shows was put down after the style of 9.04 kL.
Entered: 400.4639 kL
